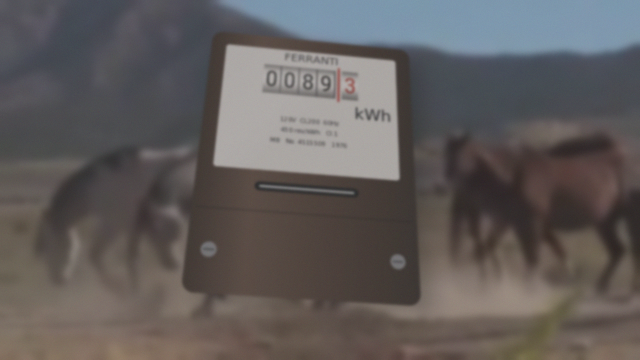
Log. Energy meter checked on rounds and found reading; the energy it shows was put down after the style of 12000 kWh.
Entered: 89.3 kWh
